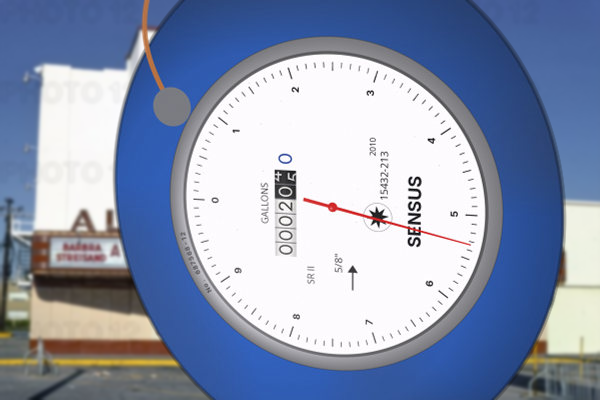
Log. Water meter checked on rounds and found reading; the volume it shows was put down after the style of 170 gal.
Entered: 2045.3 gal
